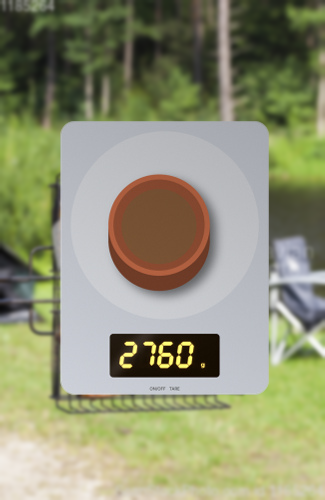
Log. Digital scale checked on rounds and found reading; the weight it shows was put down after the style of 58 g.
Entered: 2760 g
